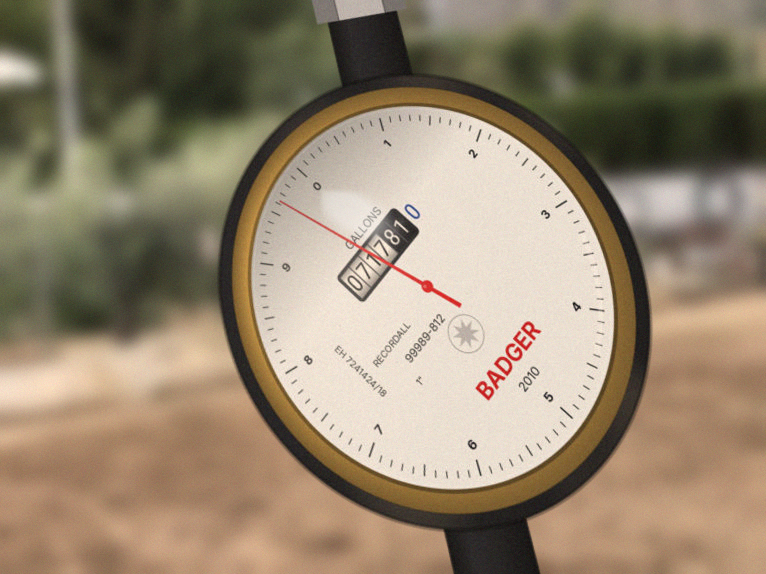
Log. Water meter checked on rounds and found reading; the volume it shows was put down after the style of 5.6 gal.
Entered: 717809.6 gal
